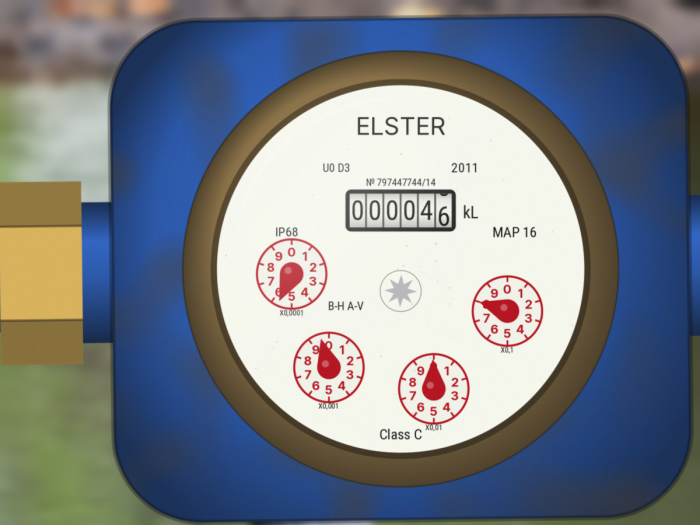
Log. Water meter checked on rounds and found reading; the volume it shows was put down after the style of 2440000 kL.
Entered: 45.7995 kL
